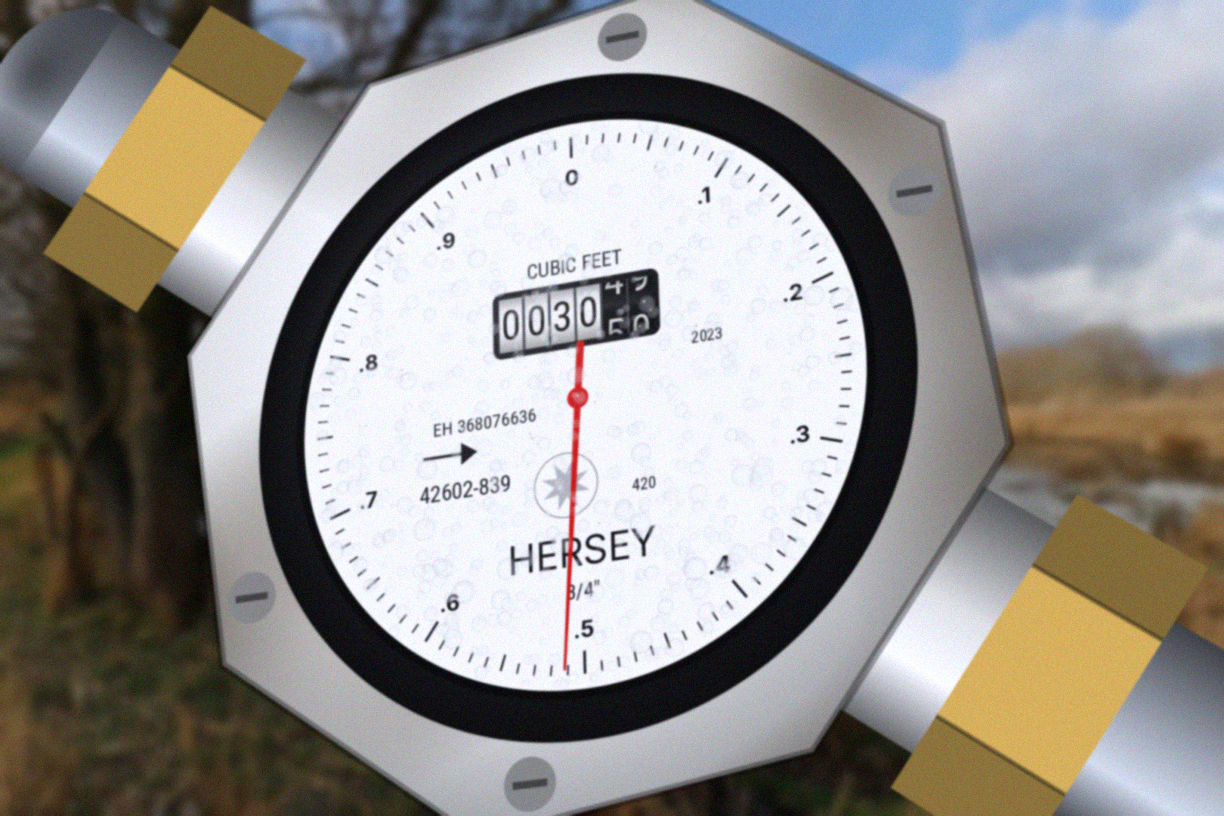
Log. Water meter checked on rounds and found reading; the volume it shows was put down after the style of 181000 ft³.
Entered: 3049.51 ft³
